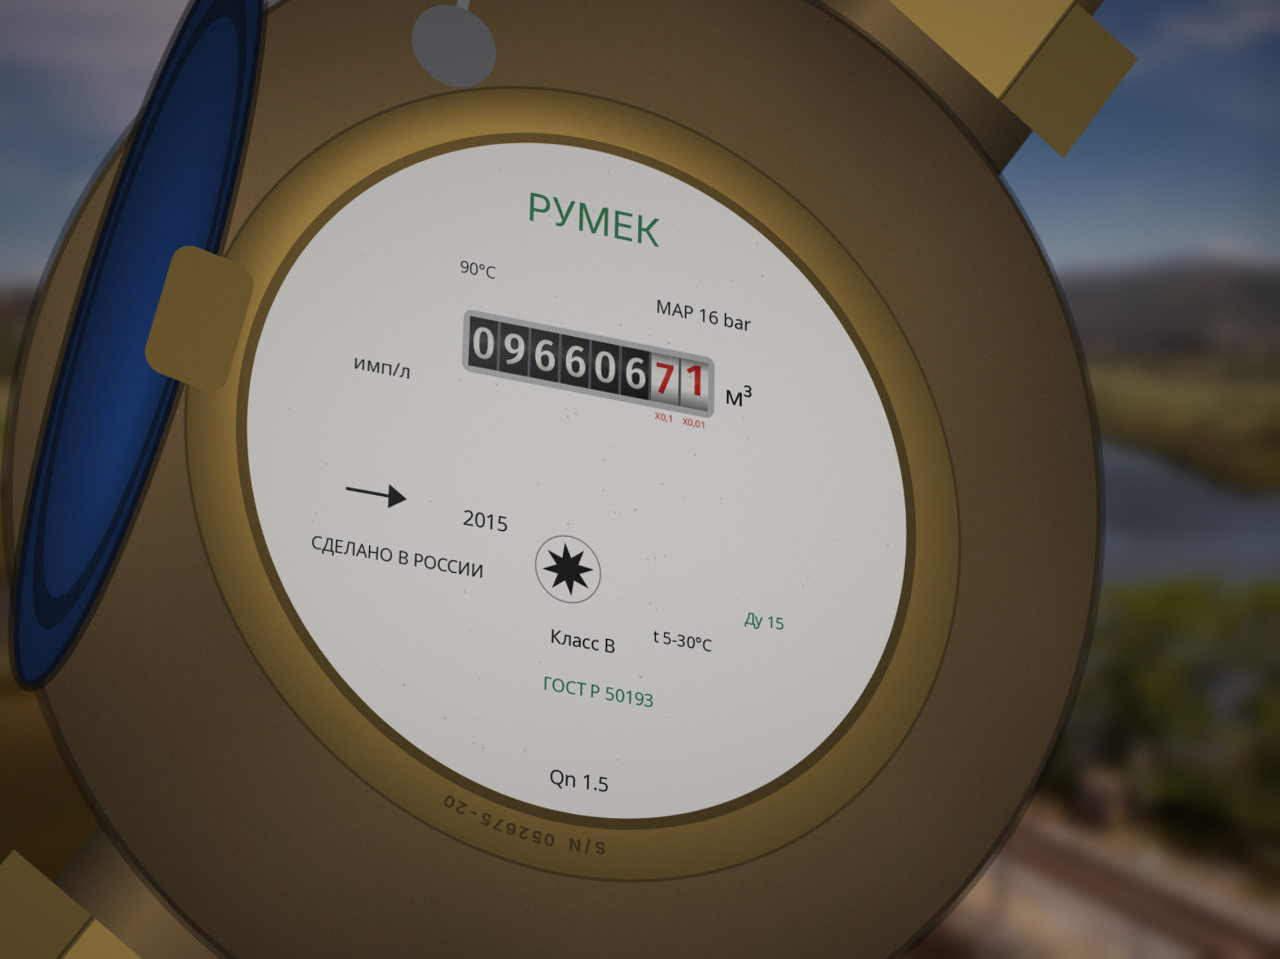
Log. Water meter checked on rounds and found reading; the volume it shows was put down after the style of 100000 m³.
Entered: 96606.71 m³
